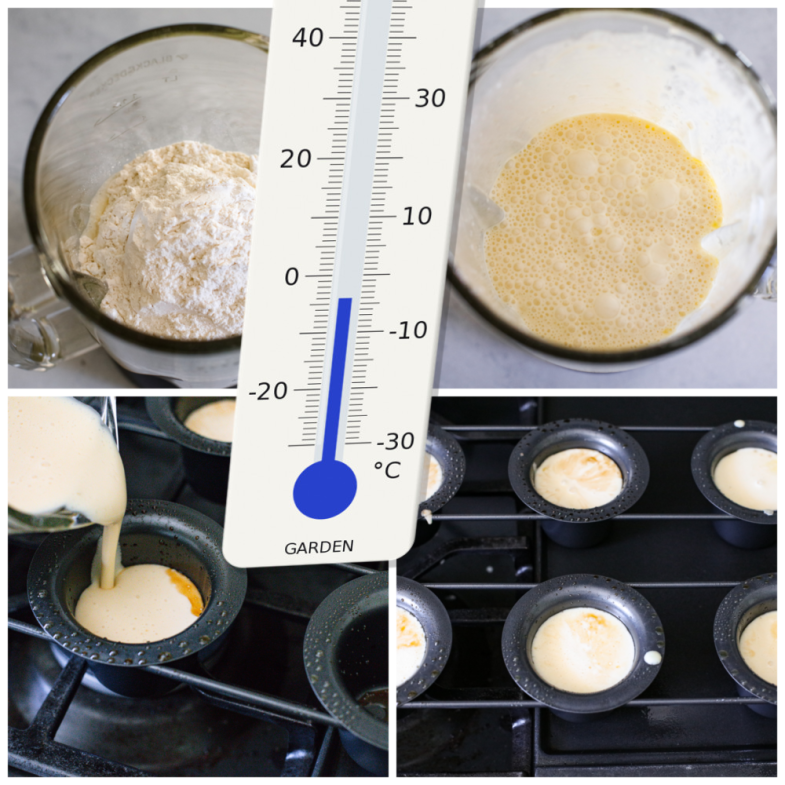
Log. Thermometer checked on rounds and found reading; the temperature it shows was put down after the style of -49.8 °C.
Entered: -4 °C
